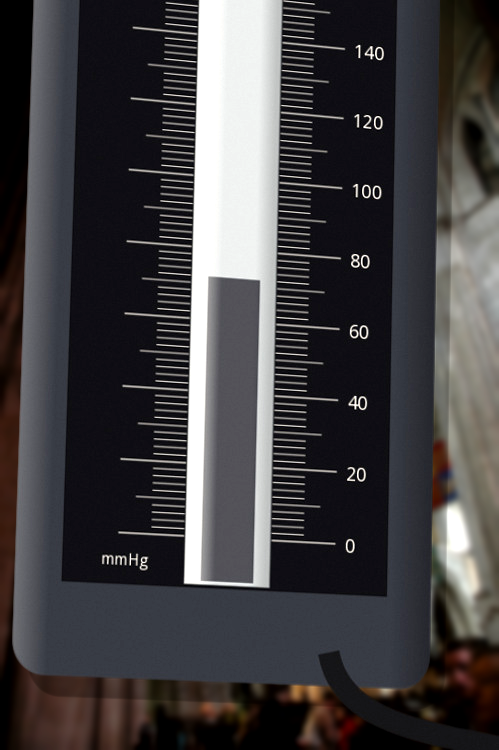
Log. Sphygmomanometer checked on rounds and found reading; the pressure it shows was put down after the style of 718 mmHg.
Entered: 72 mmHg
